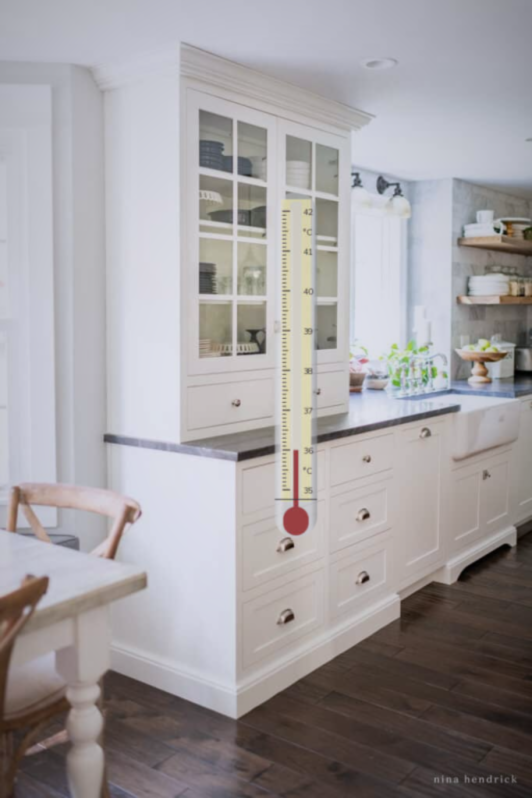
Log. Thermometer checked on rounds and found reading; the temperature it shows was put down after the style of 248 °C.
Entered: 36 °C
